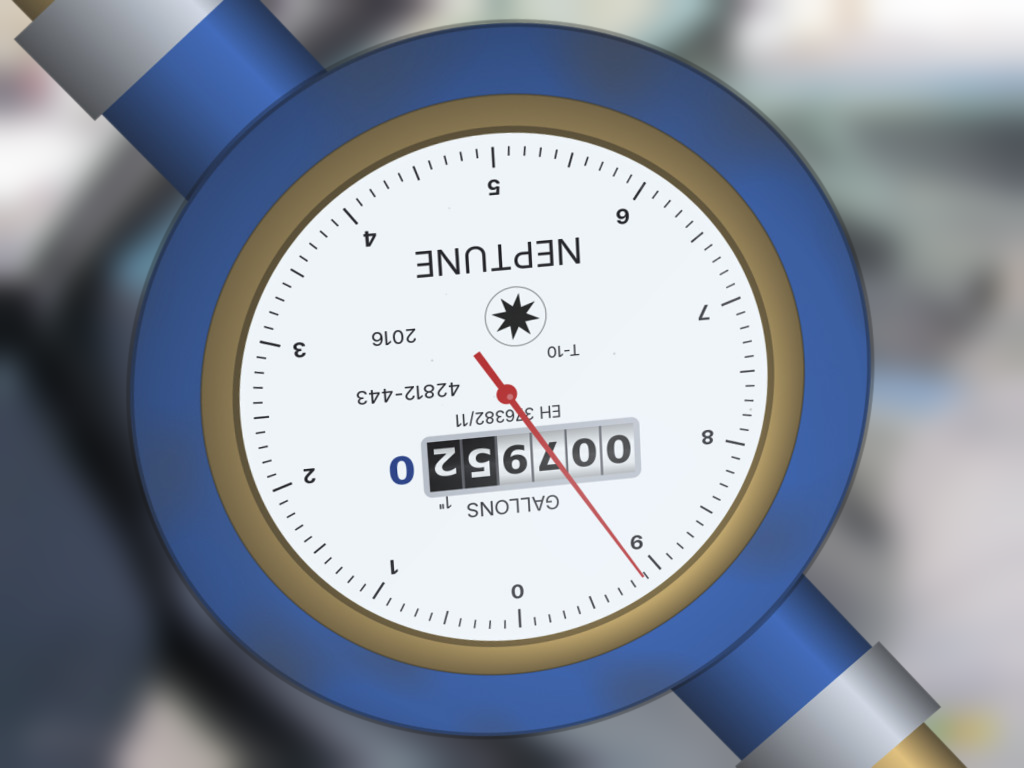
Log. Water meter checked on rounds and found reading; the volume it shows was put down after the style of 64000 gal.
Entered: 79519.1 gal
